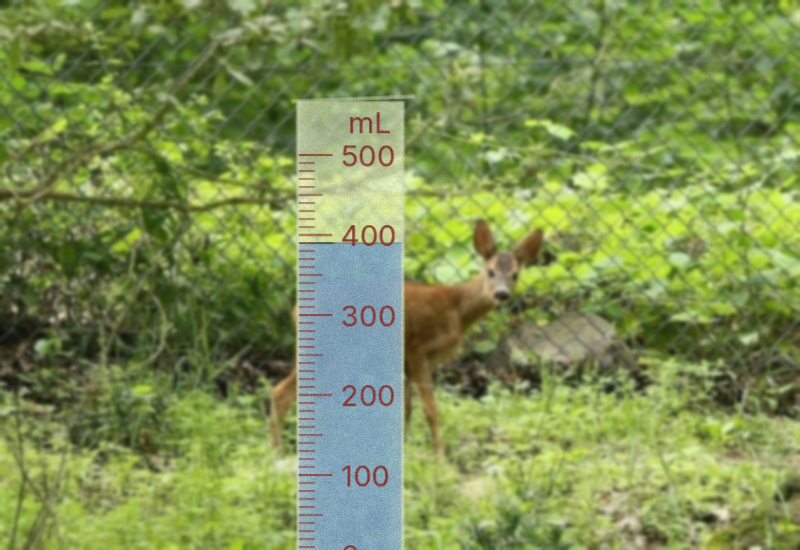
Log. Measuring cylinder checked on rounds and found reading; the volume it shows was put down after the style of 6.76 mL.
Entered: 390 mL
